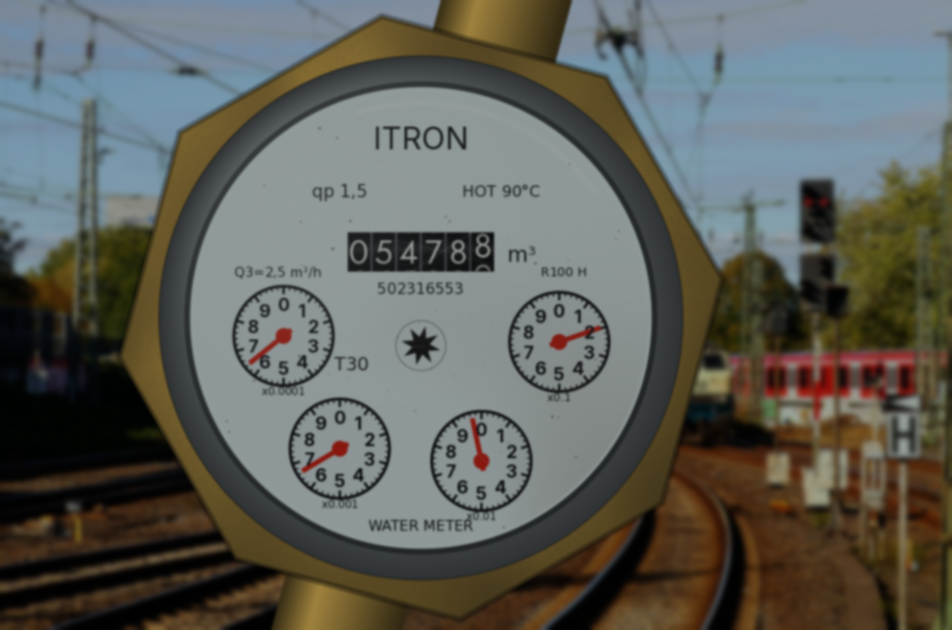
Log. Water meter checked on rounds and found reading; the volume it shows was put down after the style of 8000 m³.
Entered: 54788.1966 m³
